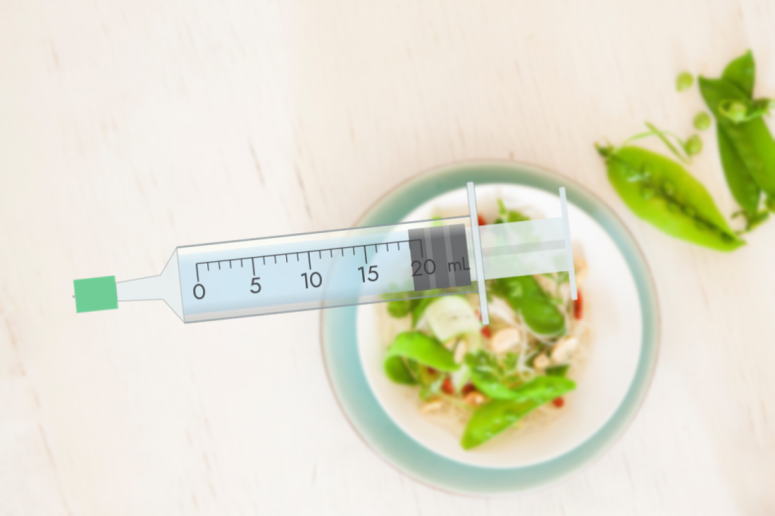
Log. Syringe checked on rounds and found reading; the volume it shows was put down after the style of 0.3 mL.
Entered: 19 mL
